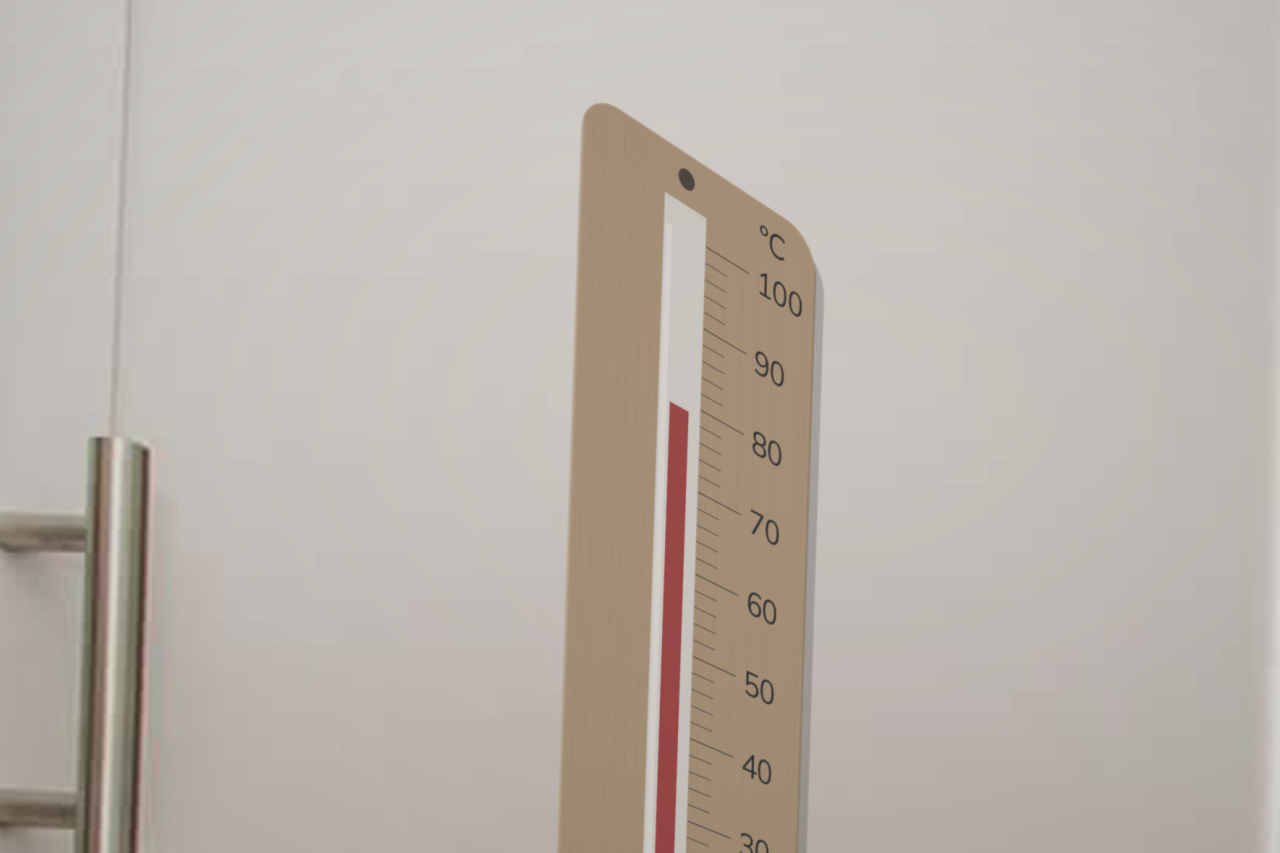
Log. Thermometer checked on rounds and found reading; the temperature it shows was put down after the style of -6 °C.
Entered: 79 °C
